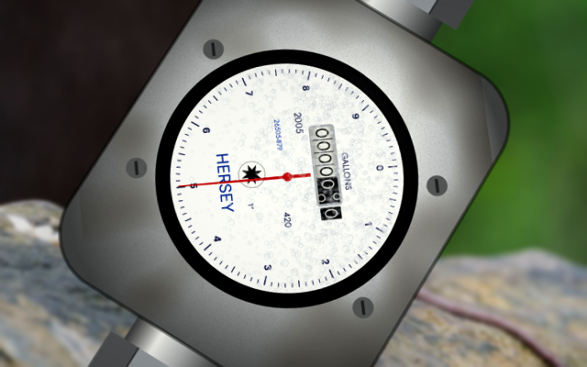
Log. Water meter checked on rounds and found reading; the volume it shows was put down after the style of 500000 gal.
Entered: 85.0 gal
